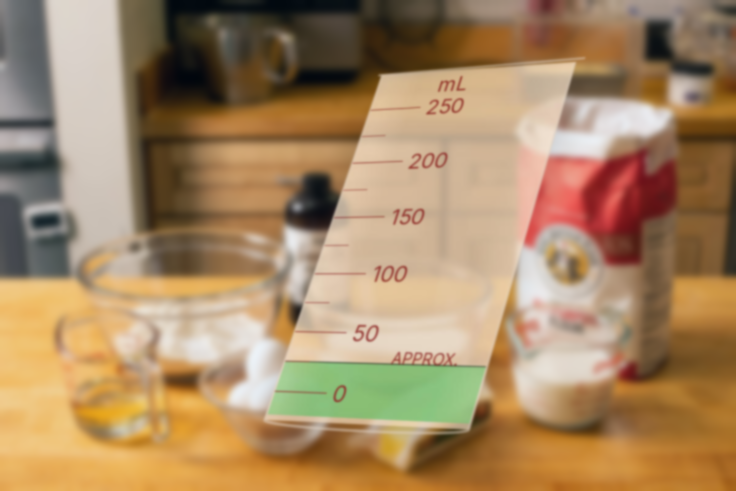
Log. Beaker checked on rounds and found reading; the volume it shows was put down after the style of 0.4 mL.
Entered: 25 mL
